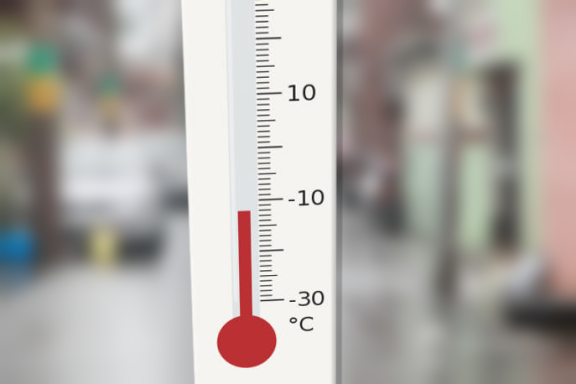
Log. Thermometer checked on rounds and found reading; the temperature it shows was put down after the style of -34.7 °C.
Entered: -12 °C
